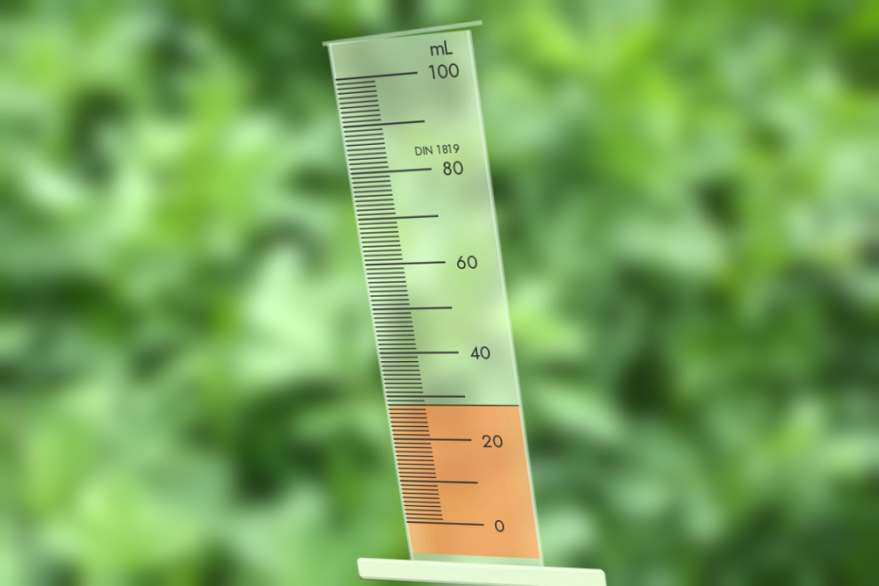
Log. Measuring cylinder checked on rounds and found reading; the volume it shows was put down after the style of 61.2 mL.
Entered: 28 mL
